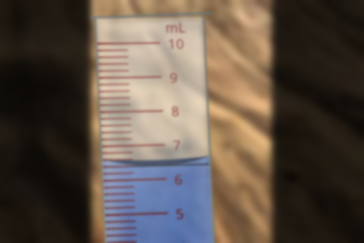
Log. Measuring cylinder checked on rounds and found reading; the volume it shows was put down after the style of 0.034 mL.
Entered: 6.4 mL
